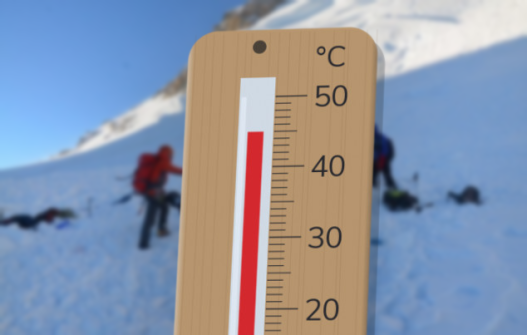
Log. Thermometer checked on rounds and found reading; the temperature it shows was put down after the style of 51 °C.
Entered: 45 °C
